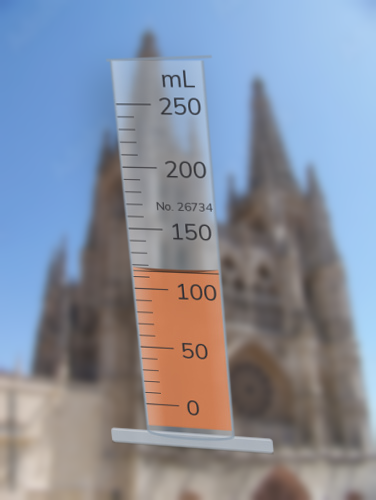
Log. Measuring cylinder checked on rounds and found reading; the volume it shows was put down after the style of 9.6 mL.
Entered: 115 mL
